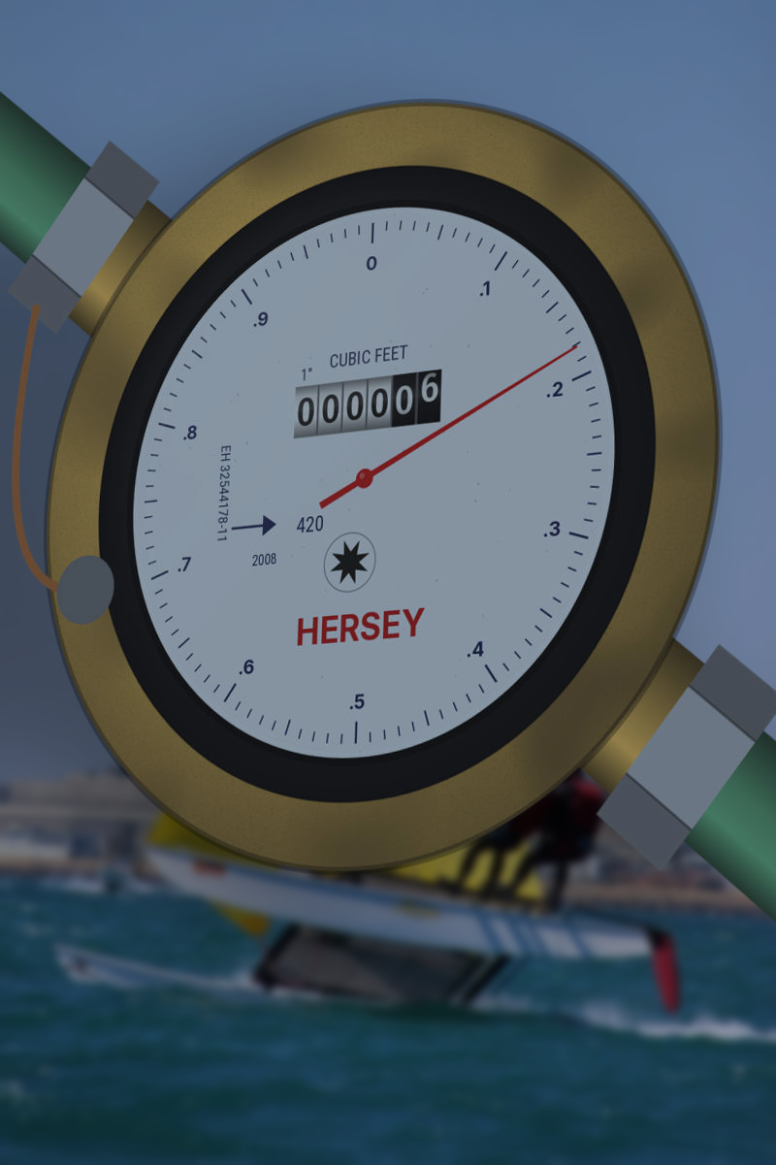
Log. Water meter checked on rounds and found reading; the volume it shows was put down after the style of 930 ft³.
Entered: 6.18 ft³
